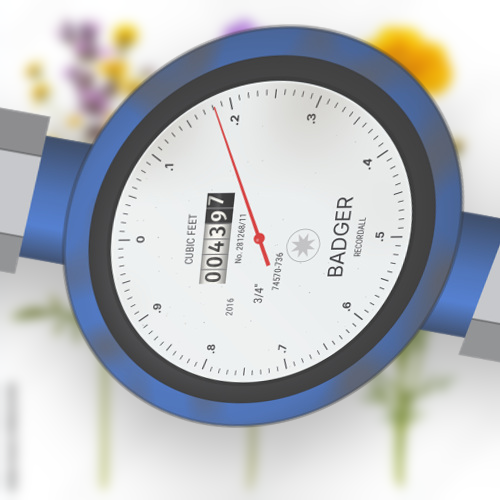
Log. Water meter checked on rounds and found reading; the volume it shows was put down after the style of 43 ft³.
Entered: 4397.18 ft³
